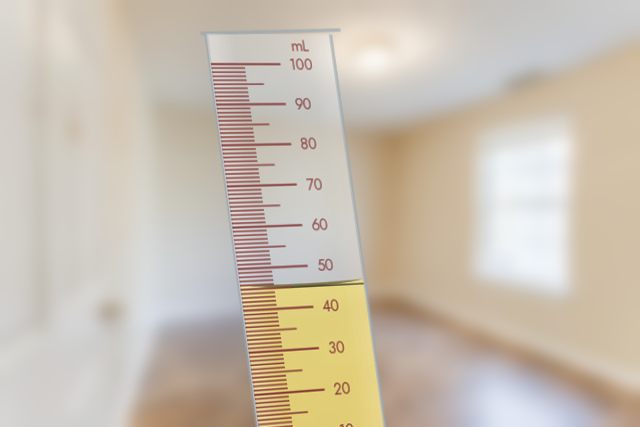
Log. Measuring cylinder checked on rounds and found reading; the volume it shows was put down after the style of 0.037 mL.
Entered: 45 mL
